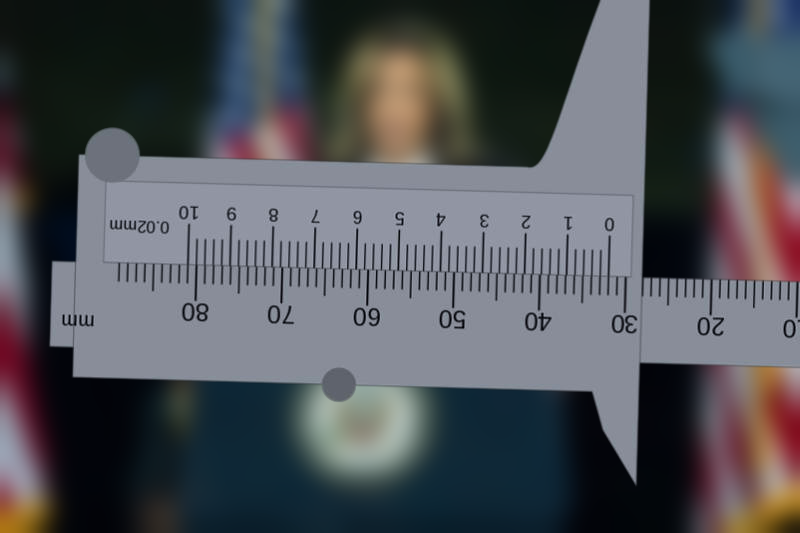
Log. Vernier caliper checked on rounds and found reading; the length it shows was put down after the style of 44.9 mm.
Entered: 32.0 mm
